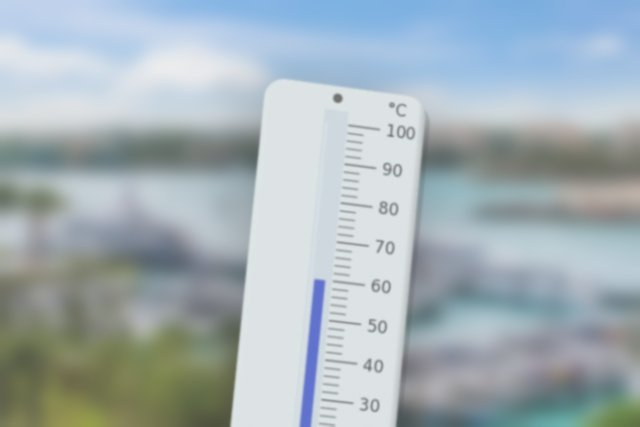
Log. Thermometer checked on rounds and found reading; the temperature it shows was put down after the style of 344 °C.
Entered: 60 °C
